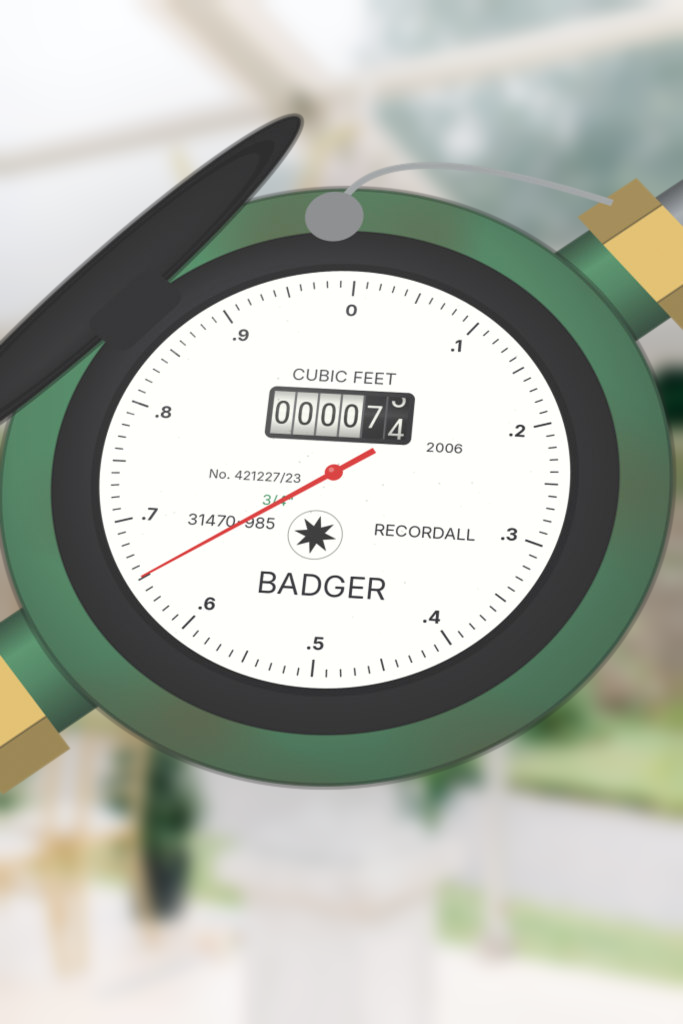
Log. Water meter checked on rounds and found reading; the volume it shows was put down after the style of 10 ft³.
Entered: 73.65 ft³
